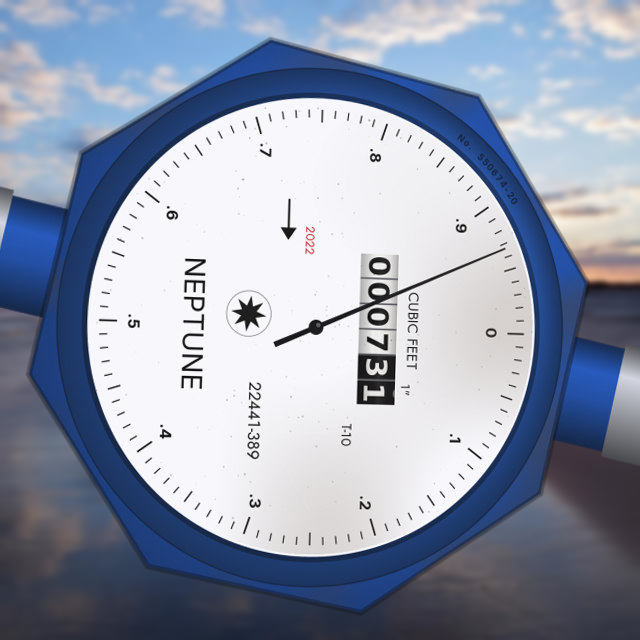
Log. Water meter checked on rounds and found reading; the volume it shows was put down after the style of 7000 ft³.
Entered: 730.93 ft³
